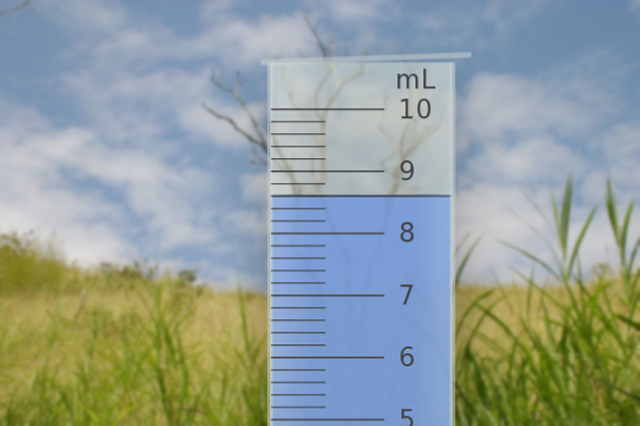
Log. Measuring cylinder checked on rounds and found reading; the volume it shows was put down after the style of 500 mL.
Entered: 8.6 mL
